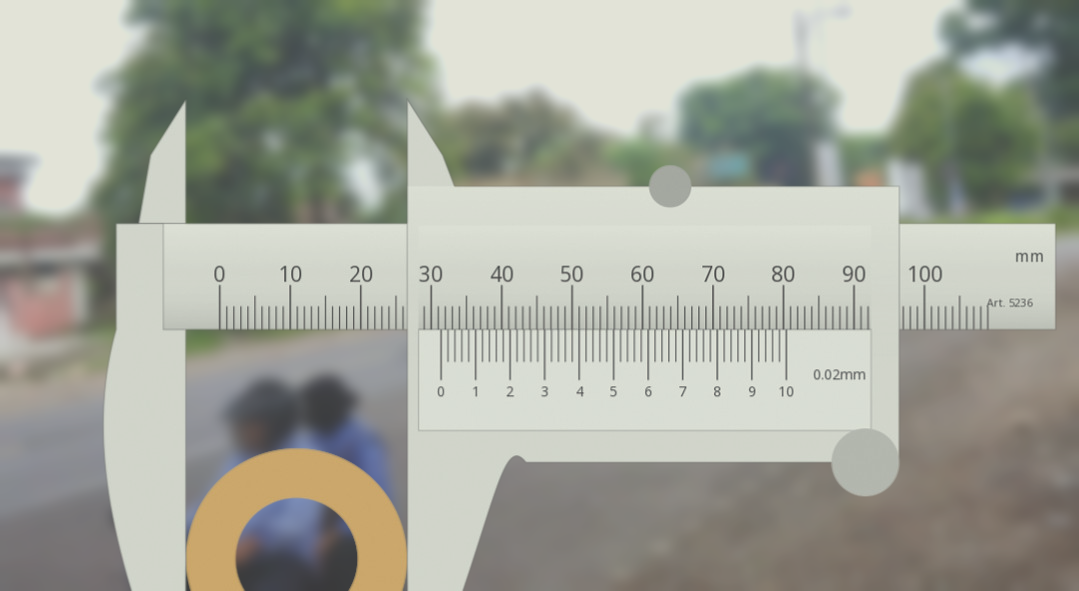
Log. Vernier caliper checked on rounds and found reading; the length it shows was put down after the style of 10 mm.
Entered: 31.4 mm
